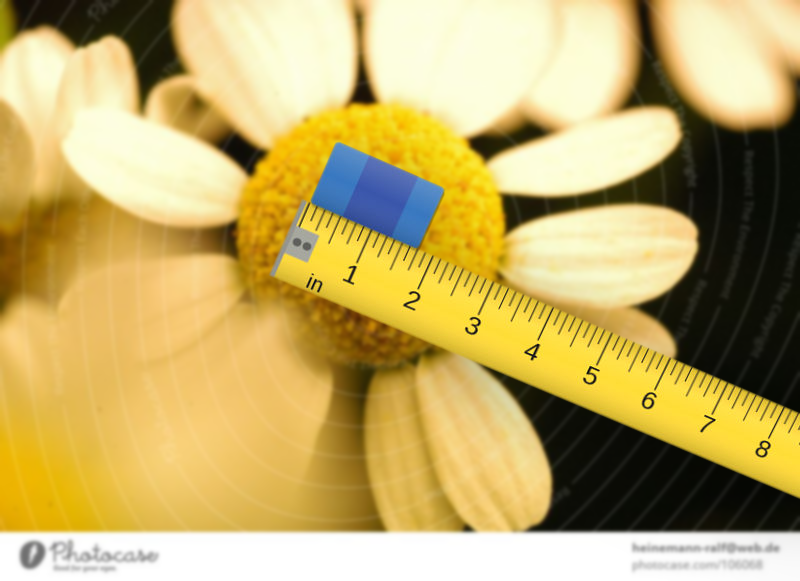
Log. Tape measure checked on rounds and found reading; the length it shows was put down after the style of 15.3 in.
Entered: 1.75 in
